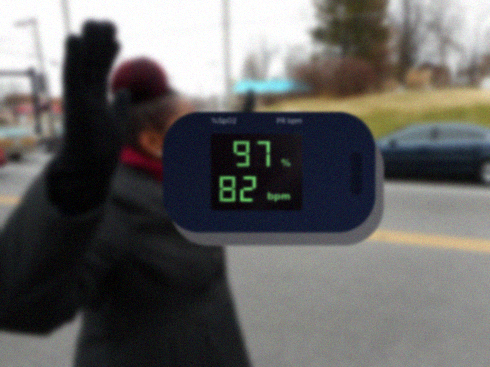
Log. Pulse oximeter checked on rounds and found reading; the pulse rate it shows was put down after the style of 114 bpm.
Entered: 82 bpm
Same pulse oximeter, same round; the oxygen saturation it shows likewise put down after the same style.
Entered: 97 %
